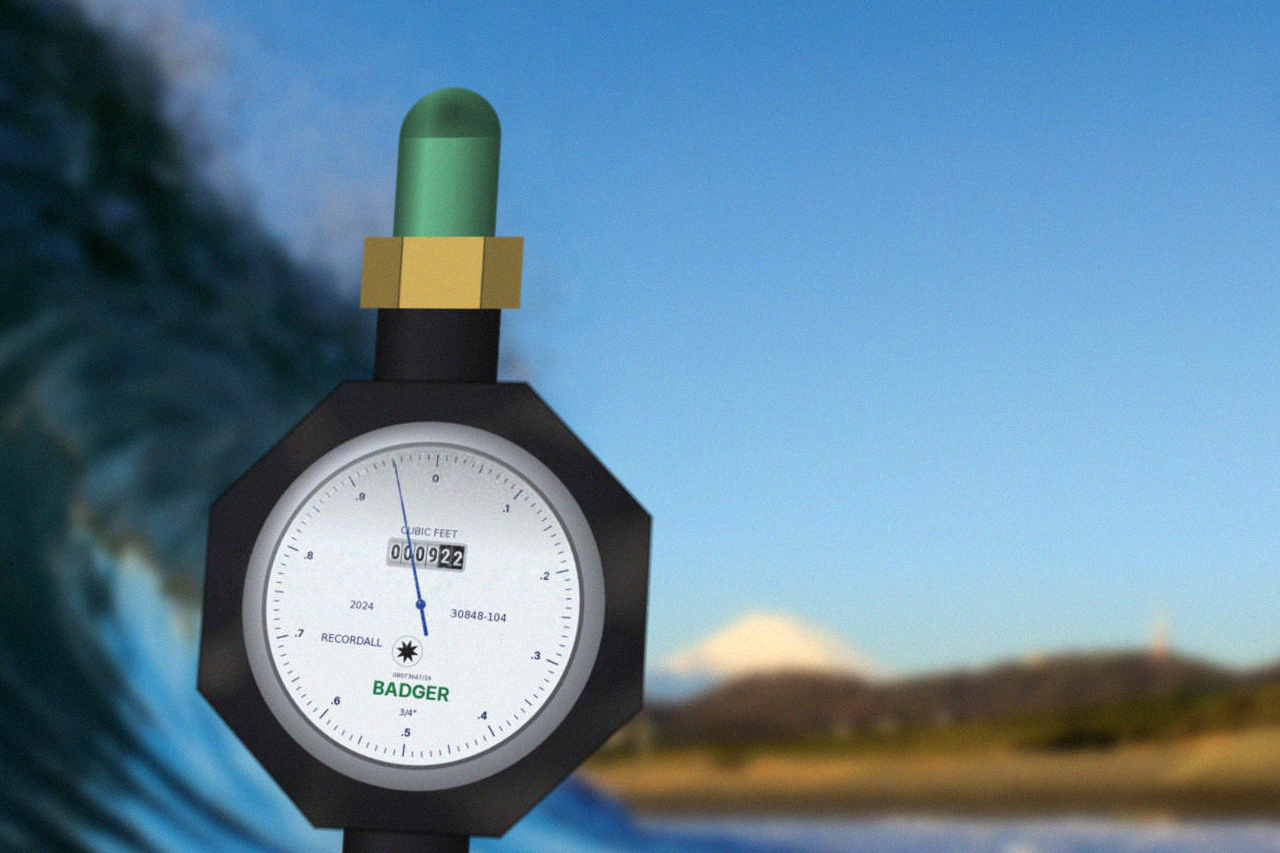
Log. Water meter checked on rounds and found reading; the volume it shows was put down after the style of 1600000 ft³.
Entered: 921.95 ft³
